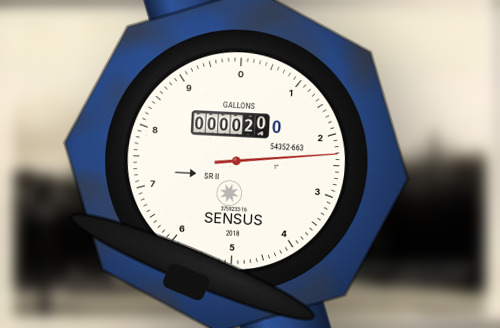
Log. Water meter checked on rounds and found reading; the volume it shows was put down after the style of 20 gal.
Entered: 202.3 gal
